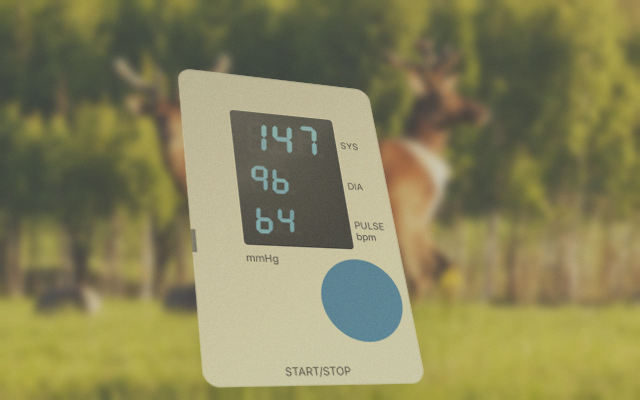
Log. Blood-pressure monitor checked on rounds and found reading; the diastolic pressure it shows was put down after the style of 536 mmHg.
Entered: 96 mmHg
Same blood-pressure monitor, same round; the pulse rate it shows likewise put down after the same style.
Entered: 64 bpm
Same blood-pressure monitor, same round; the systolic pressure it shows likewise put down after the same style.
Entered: 147 mmHg
